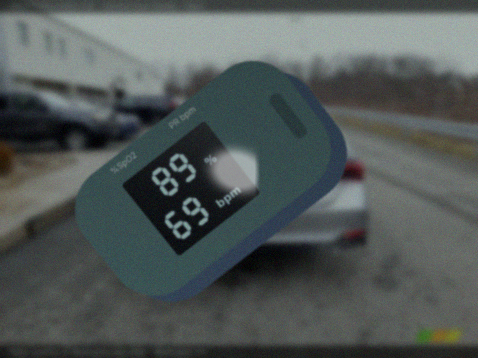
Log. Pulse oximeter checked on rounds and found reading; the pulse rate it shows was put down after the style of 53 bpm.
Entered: 69 bpm
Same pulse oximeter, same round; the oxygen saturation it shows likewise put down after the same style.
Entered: 89 %
